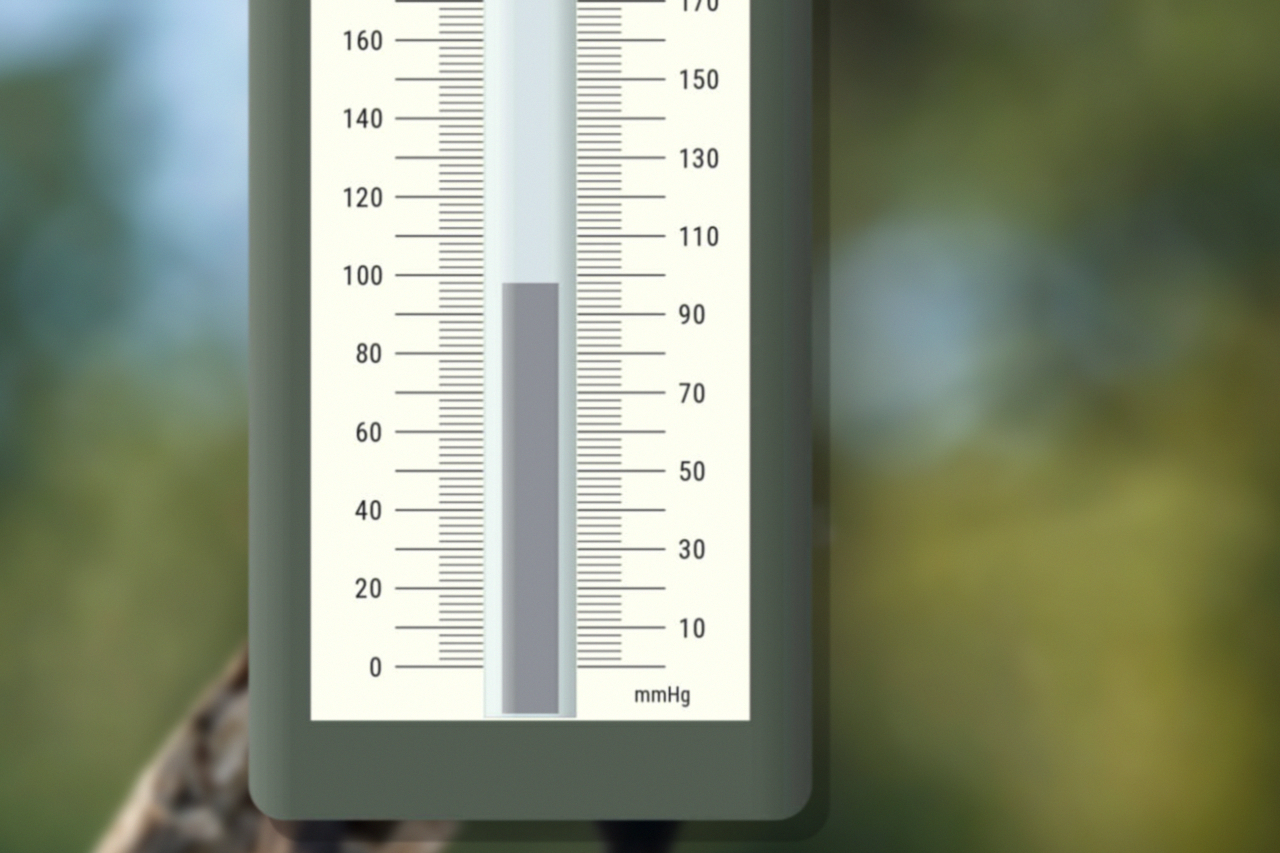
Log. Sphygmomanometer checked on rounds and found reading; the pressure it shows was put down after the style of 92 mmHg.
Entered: 98 mmHg
